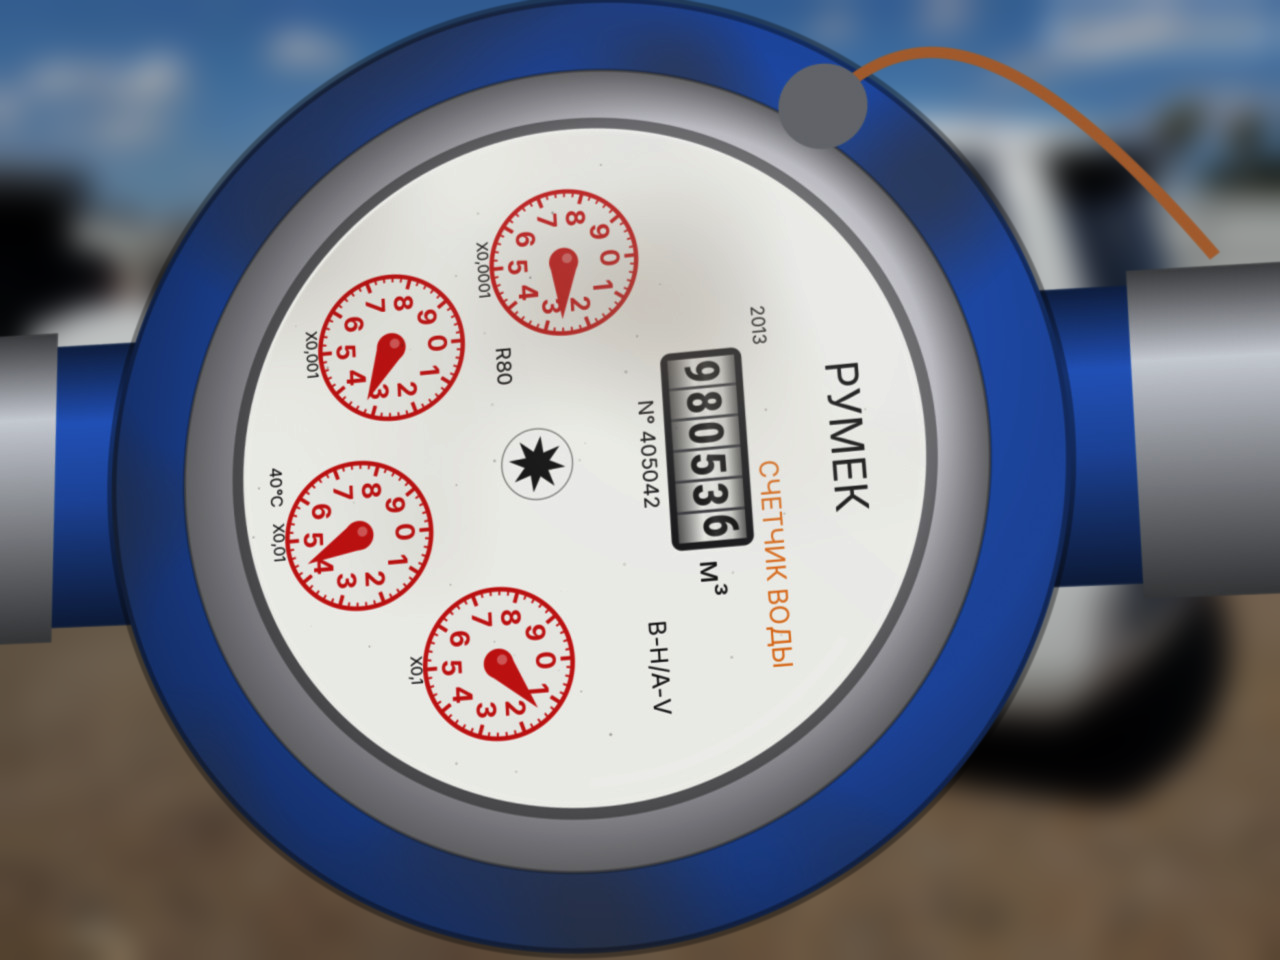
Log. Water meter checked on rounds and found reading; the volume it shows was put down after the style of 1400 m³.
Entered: 980536.1432 m³
